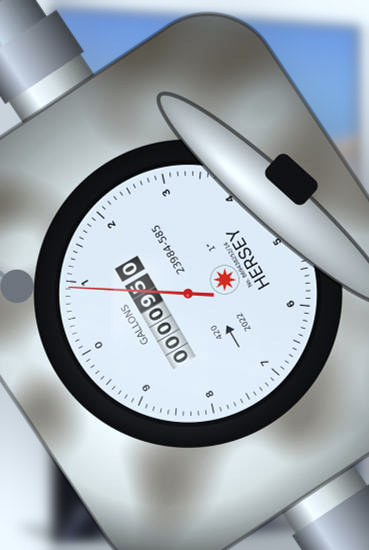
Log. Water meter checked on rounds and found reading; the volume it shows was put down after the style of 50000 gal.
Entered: 950.9 gal
